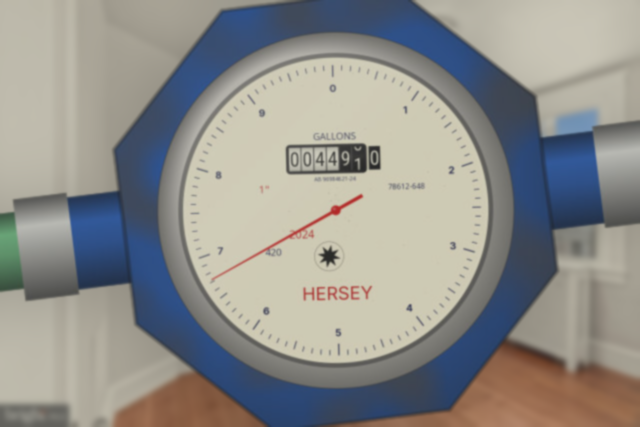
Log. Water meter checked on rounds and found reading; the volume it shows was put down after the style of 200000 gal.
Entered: 44906.7 gal
